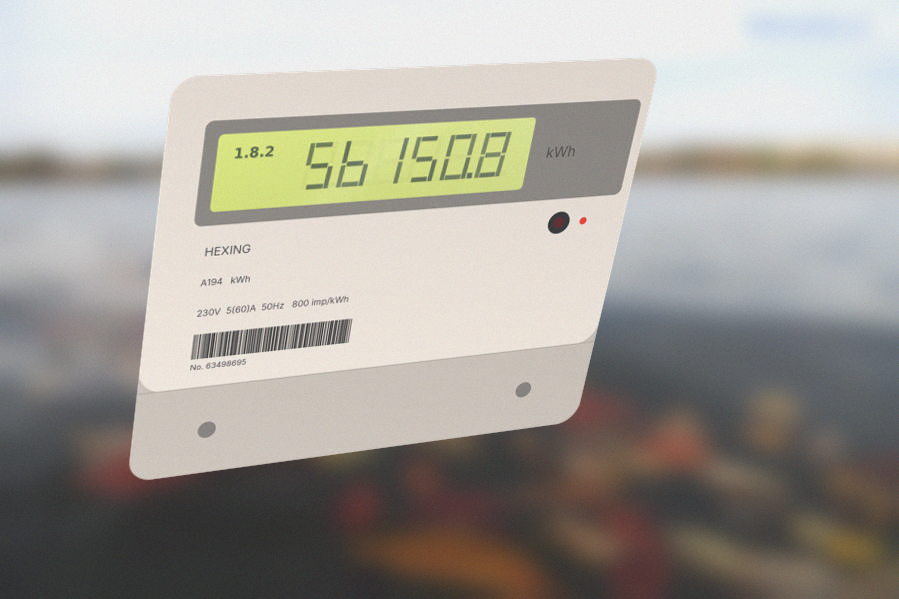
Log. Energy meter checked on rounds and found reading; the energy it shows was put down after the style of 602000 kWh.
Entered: 56150.8 kWh
